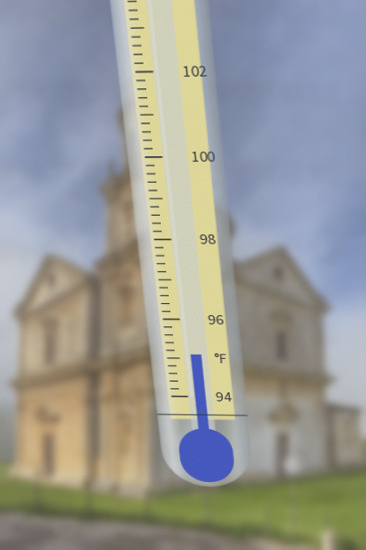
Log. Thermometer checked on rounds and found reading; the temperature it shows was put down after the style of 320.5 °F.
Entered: 95.1 °F
